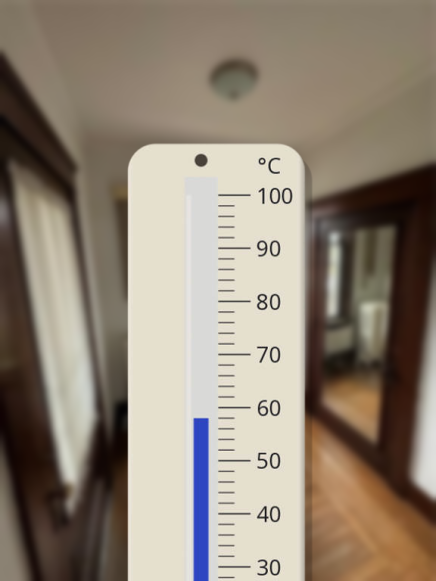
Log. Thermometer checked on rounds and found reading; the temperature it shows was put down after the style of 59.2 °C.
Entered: 58 °C
